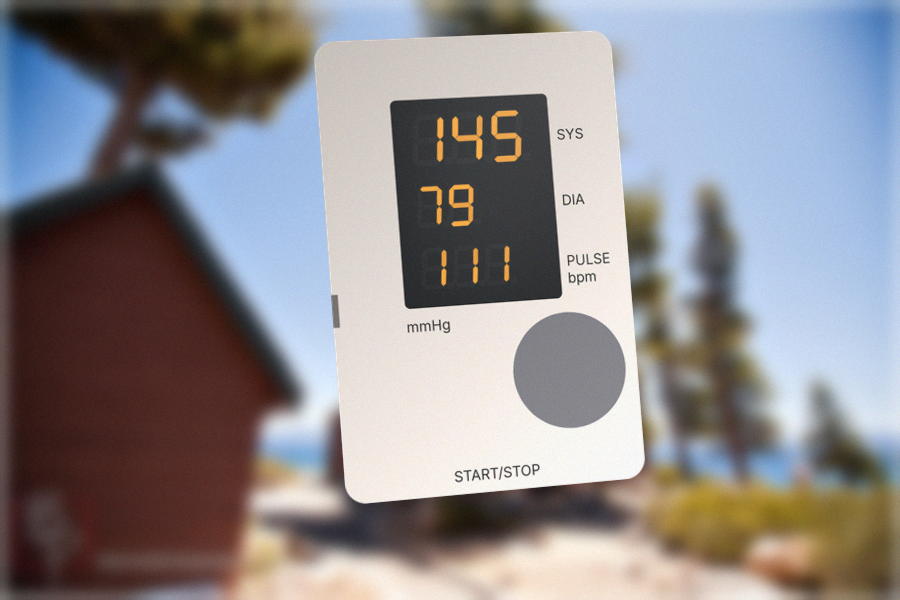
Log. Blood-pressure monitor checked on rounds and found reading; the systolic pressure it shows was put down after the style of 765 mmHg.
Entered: 145 mmHg
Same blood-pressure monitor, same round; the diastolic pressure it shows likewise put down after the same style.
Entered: 79 mmHg
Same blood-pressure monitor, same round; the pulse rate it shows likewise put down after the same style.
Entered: 111 bpm
